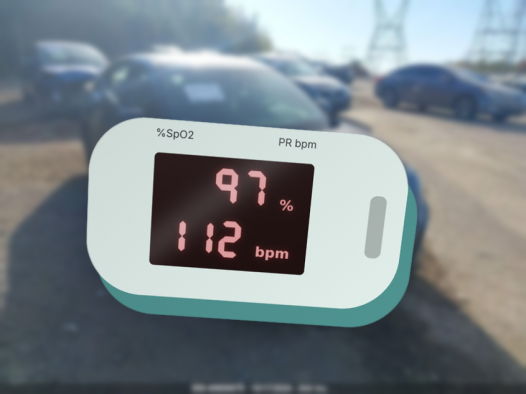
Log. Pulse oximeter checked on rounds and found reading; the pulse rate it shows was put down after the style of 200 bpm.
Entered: 112 bpm
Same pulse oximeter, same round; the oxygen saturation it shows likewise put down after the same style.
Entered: 97 %
